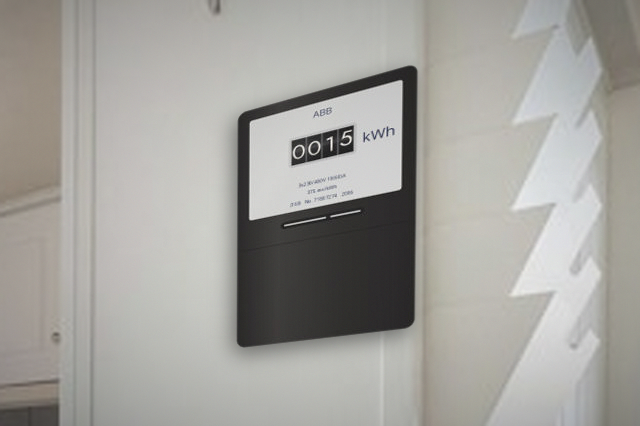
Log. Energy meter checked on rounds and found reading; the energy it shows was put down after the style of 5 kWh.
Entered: 15 kWh
